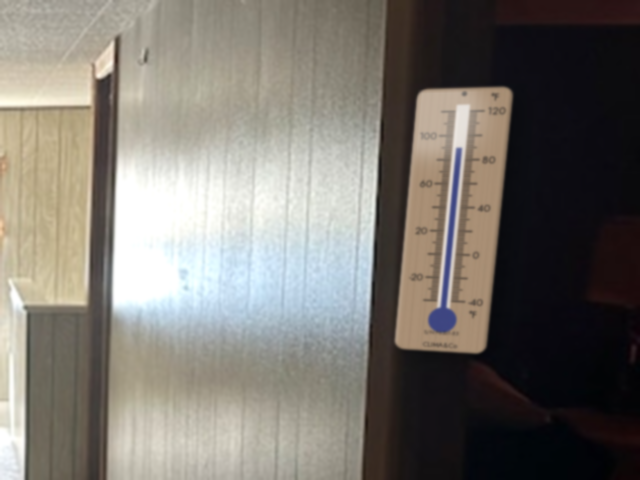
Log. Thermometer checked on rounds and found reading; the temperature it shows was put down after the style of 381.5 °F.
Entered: 90 °F
